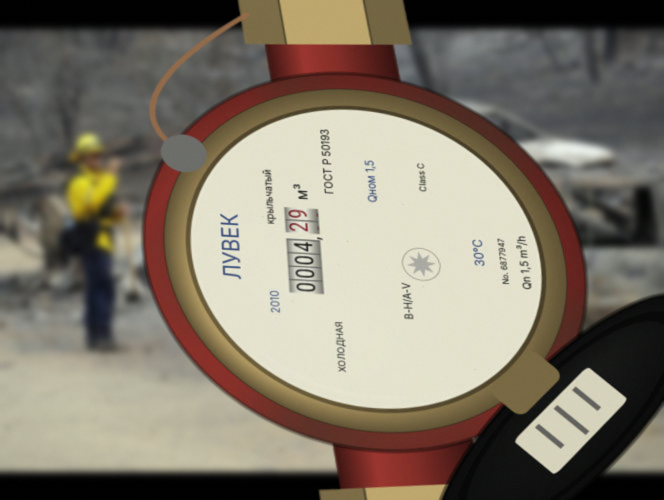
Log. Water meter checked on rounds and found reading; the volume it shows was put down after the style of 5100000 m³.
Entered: 4.29 m³
